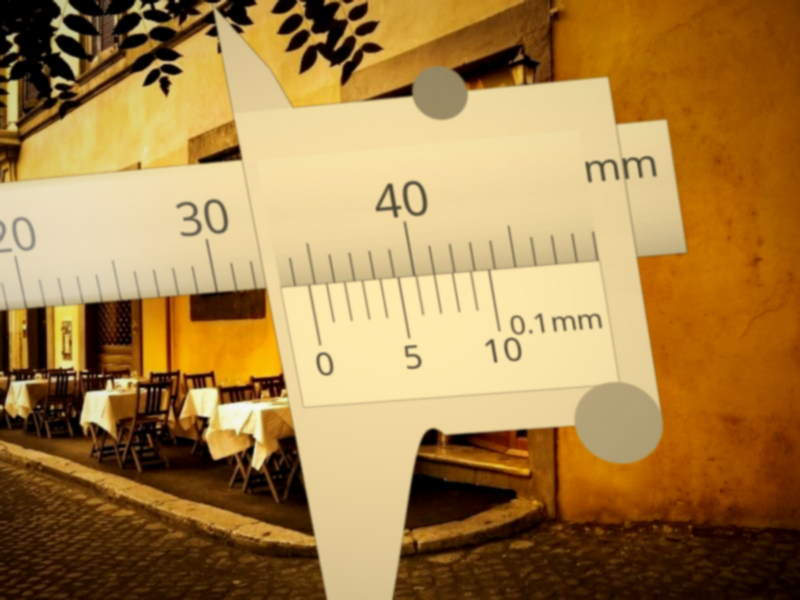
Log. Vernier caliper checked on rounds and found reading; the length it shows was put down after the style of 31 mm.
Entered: 34.7 mm
